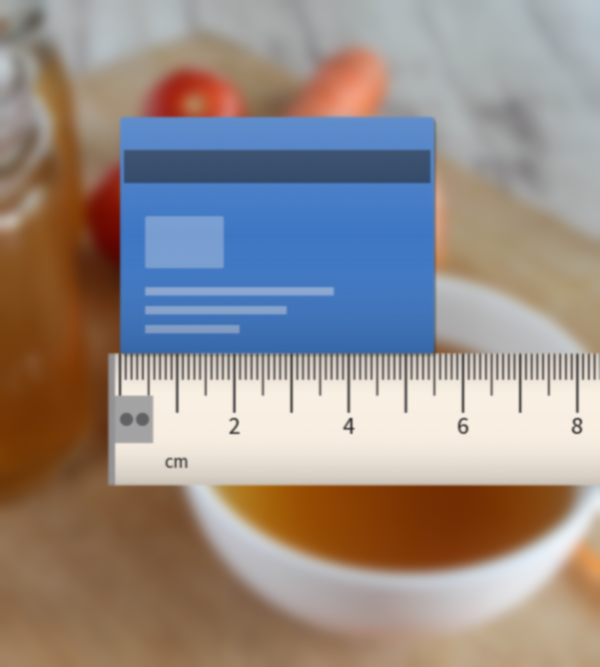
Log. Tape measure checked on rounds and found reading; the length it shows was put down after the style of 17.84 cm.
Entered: 5.5 cm
